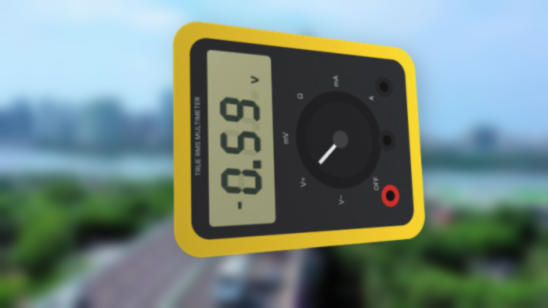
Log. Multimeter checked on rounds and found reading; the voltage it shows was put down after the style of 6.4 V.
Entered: -0.59 V
